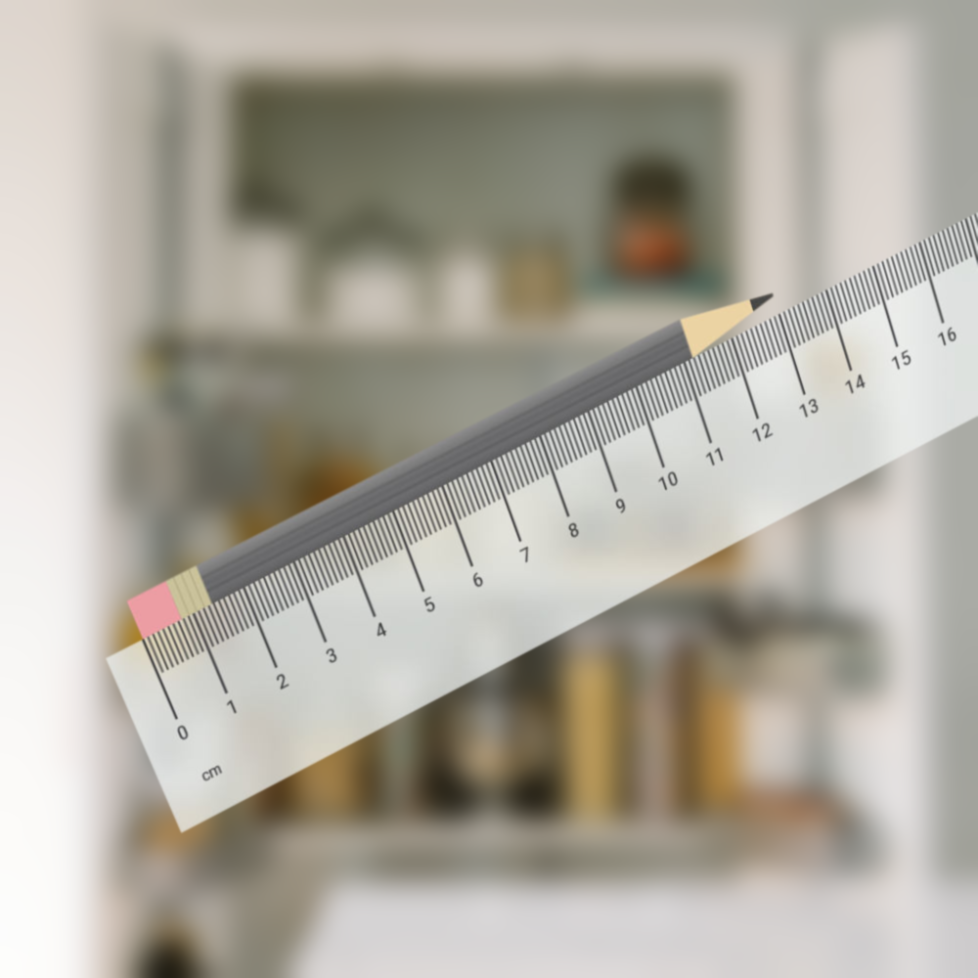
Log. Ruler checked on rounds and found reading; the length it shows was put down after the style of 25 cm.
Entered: 13 cm
